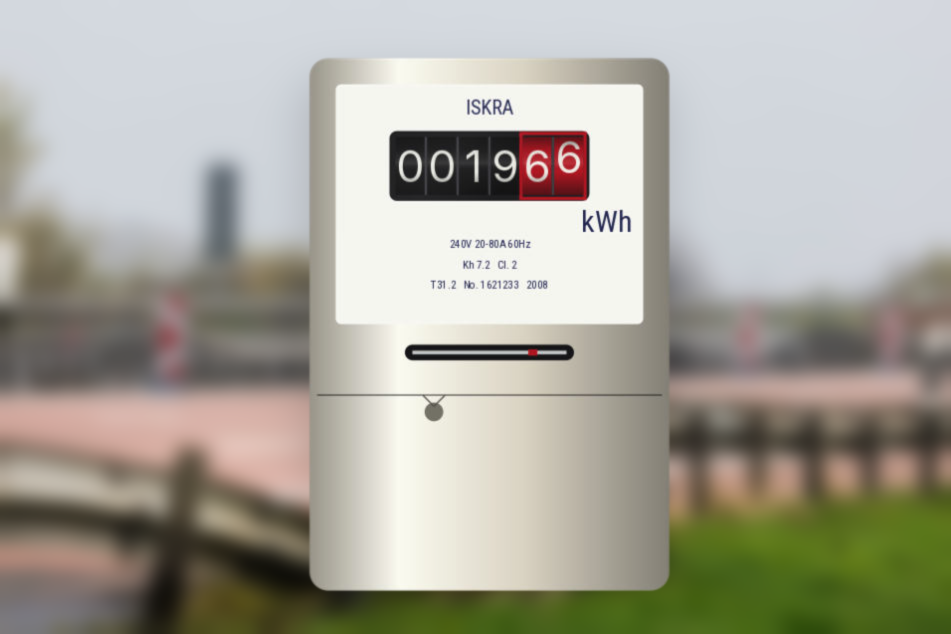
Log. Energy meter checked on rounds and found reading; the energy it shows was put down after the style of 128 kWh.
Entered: 19.66 kWh
